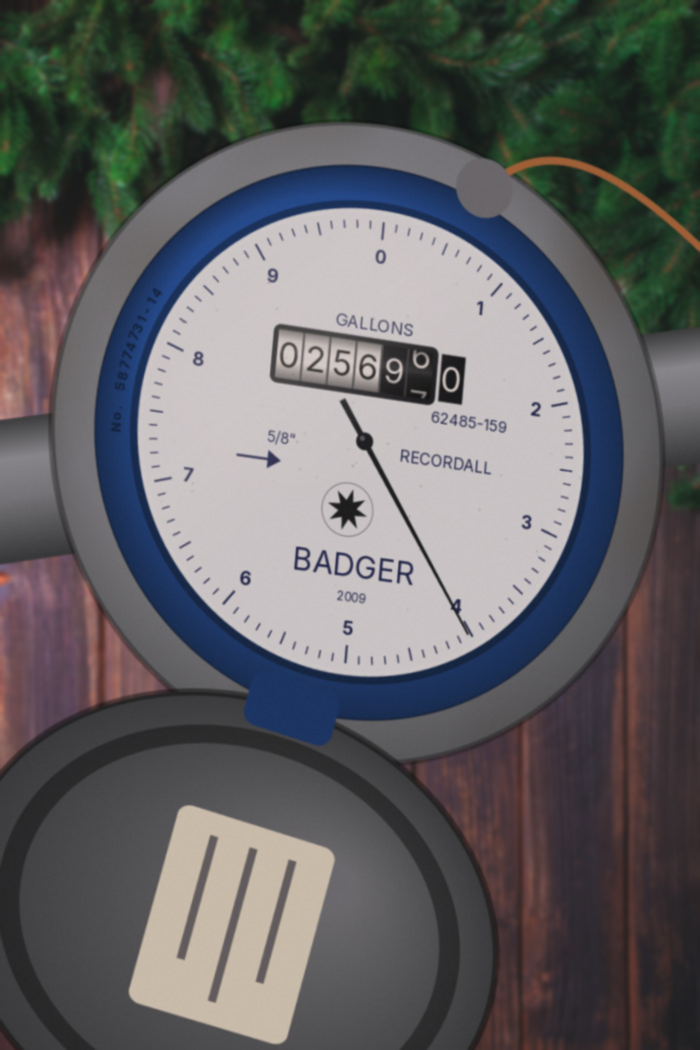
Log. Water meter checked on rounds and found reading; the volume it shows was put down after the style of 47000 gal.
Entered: 256964.0 gal
